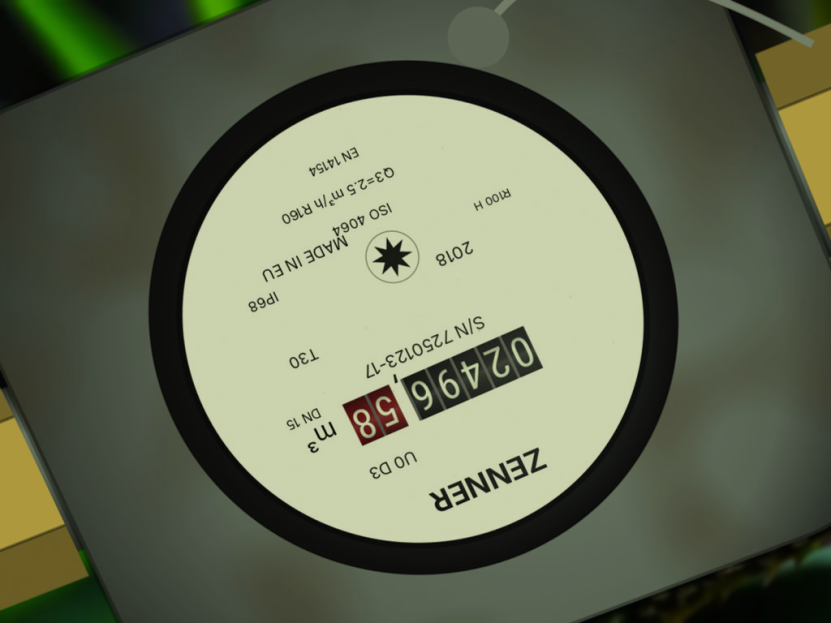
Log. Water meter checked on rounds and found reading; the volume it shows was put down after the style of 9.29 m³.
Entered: 2496.58 m³
